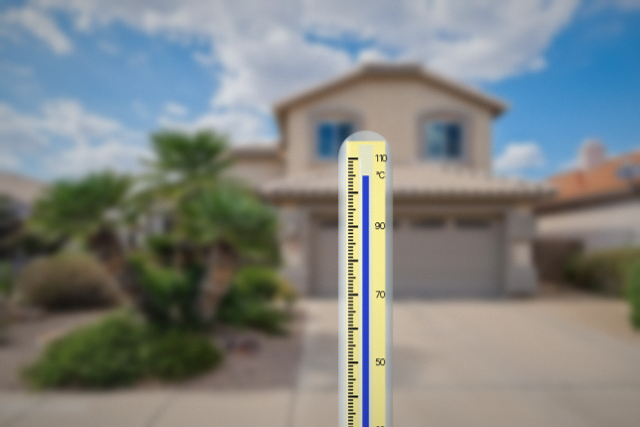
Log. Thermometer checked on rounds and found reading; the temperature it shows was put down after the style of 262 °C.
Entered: 105 °C
